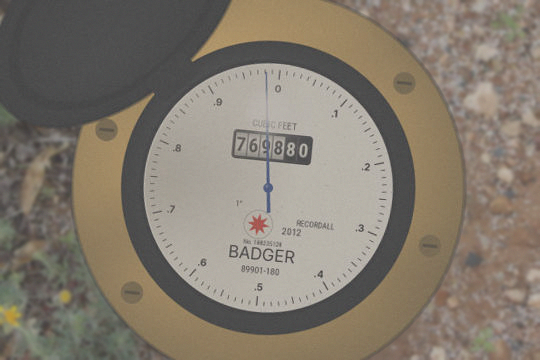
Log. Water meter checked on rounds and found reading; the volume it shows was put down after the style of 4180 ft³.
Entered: 769879.98 ft³
